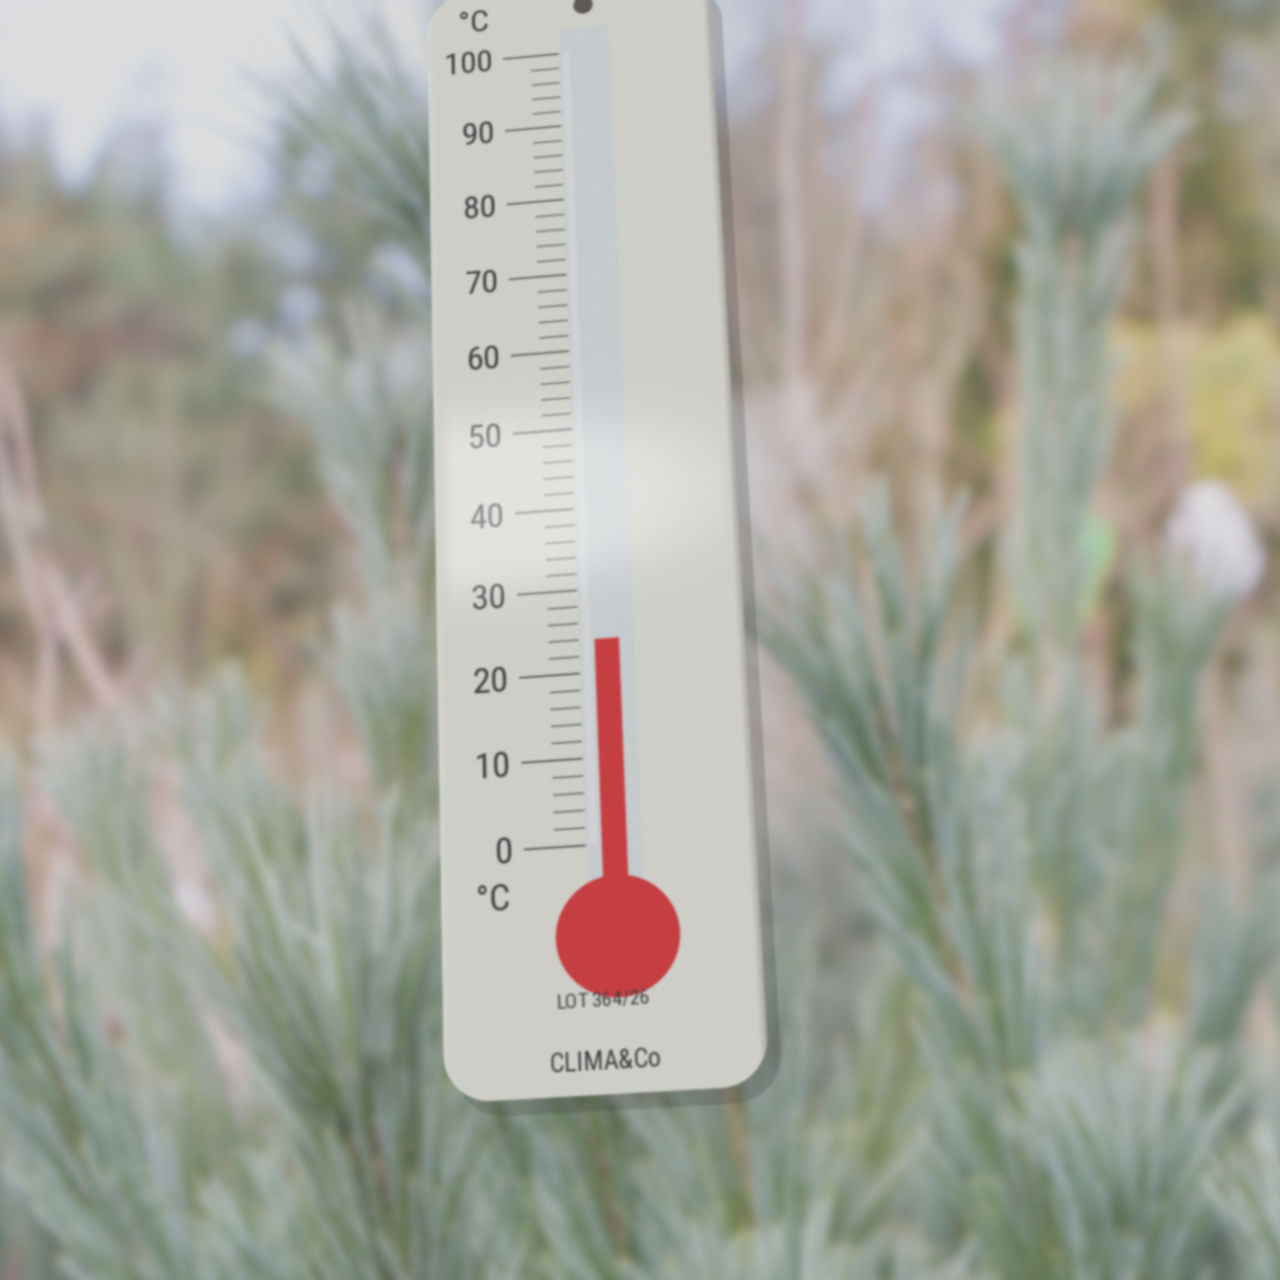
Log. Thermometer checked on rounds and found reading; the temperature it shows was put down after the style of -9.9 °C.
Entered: 24 °C
